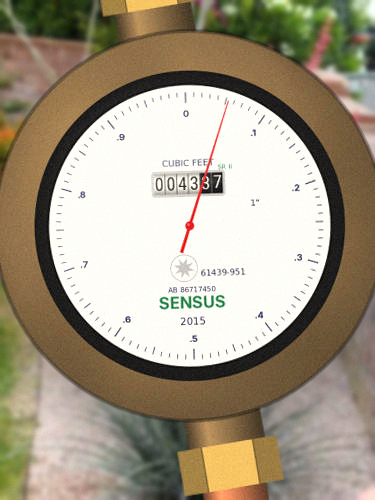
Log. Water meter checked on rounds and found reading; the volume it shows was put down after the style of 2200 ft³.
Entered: 4337.05 ft³
